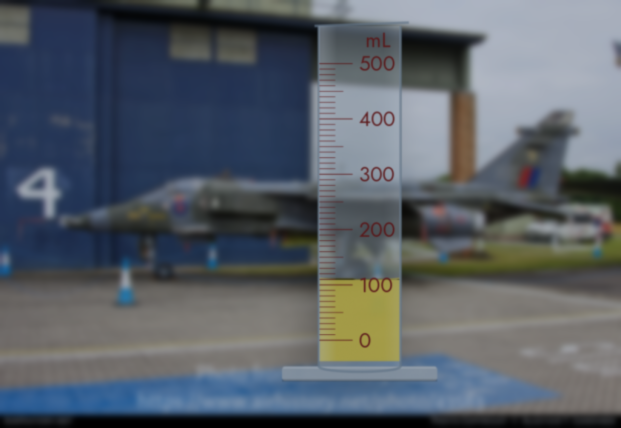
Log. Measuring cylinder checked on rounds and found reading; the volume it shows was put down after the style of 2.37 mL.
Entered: 110 mL
